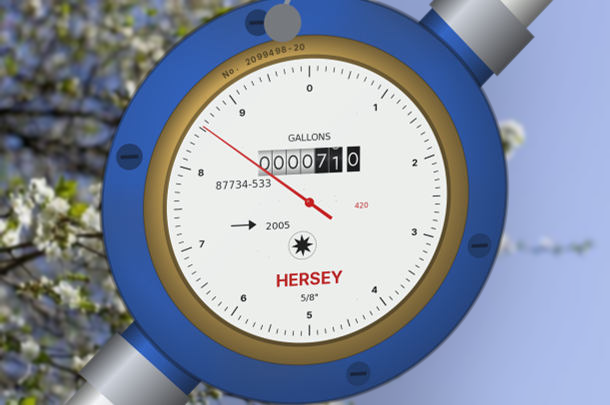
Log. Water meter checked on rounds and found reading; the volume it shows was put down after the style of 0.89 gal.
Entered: 708.5 gal
